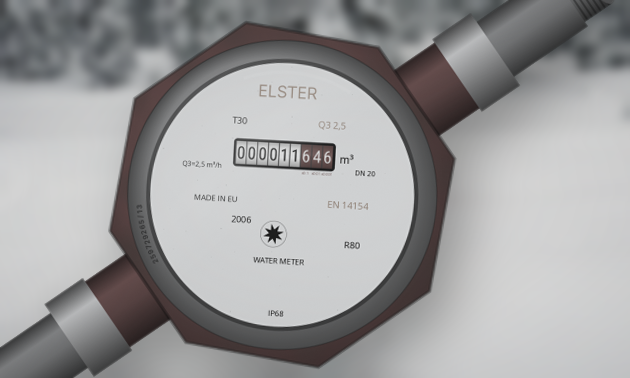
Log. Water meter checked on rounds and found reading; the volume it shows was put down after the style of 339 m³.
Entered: 11.646 m³
